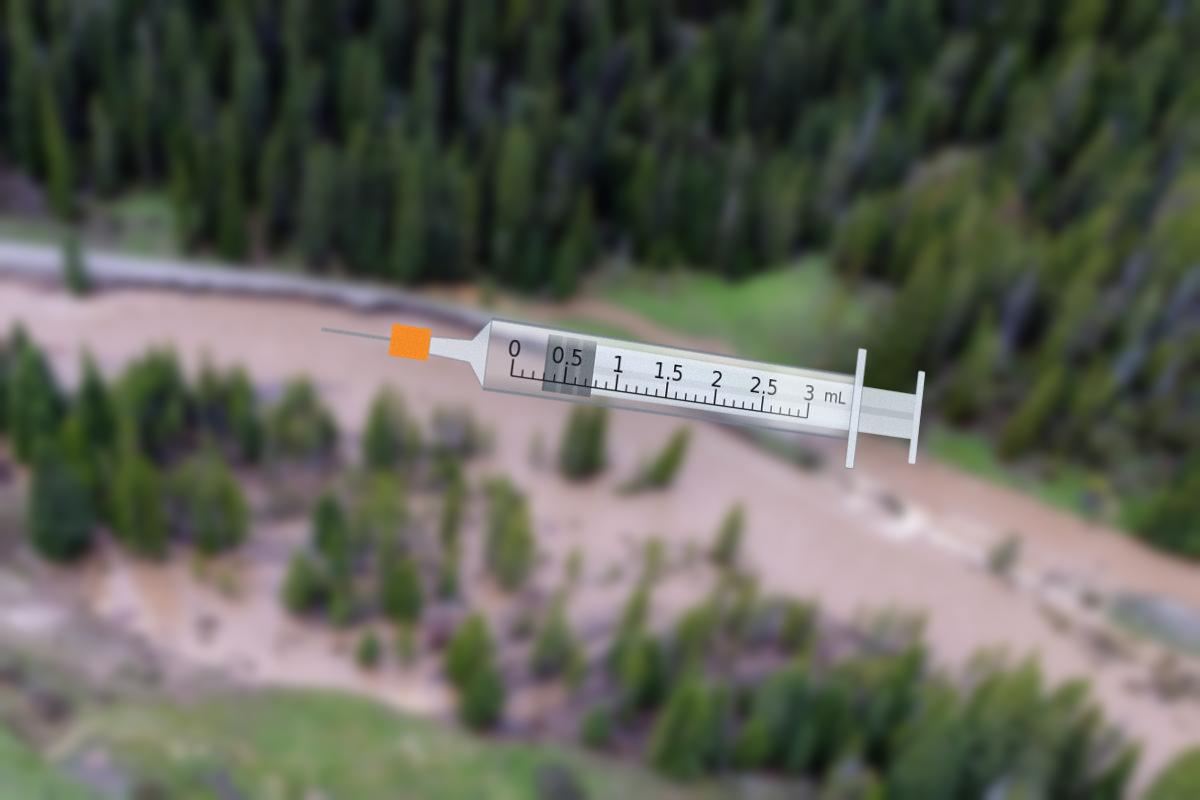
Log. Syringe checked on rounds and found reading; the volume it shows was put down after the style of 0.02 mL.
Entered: 0.3 mL
